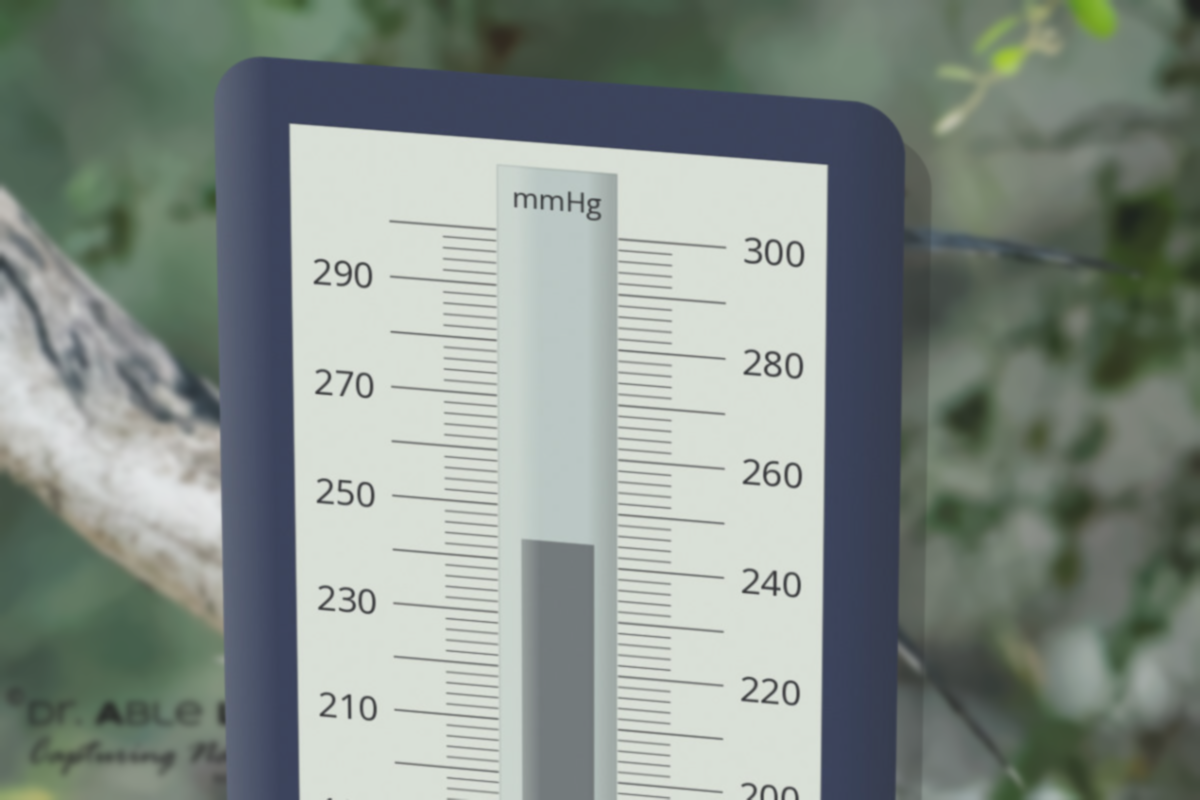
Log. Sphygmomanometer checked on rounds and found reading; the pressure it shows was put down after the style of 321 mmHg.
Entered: 244 mmHg
